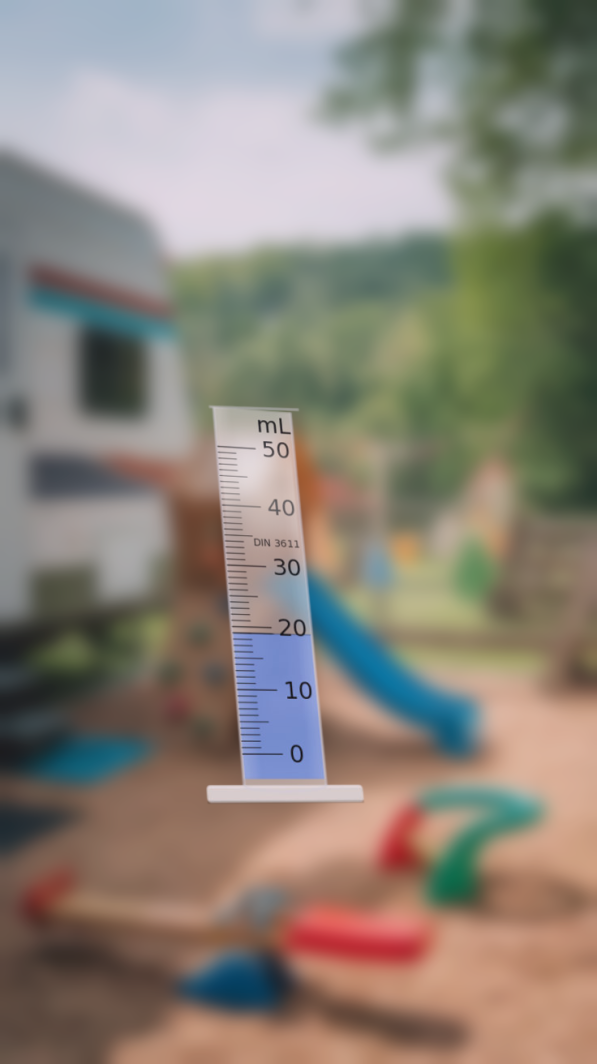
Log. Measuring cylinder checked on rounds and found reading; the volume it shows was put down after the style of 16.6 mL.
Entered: 19 mL
